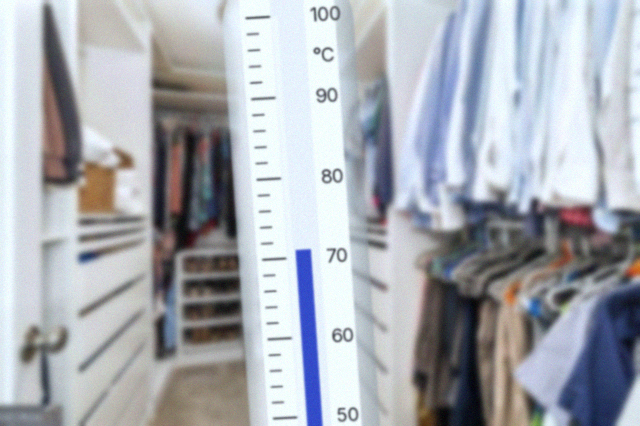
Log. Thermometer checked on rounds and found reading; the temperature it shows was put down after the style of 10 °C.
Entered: 71 °C
